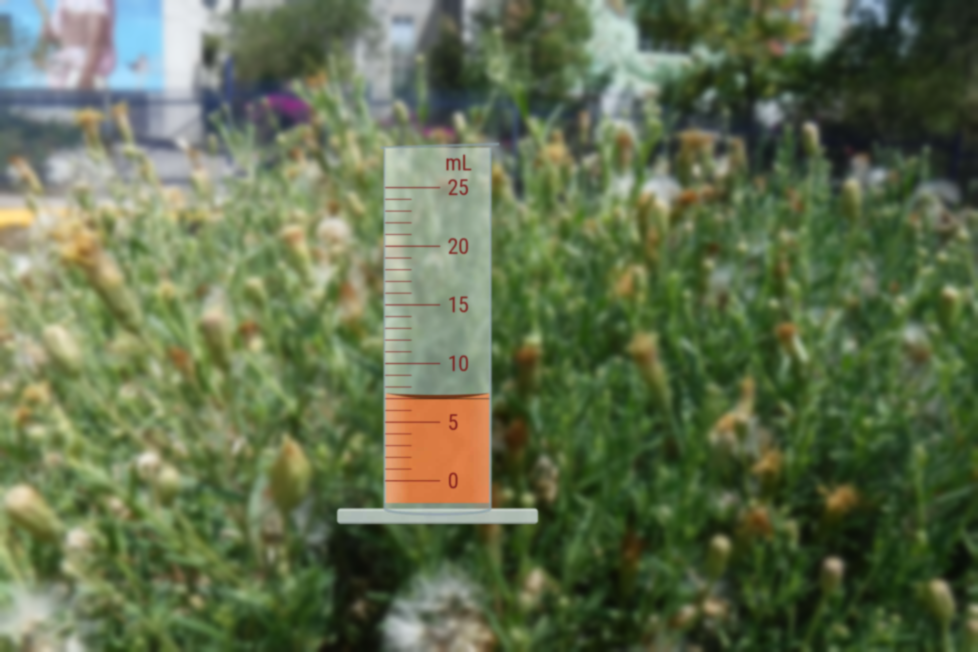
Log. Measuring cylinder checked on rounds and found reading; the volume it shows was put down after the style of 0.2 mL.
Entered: 7 mL
